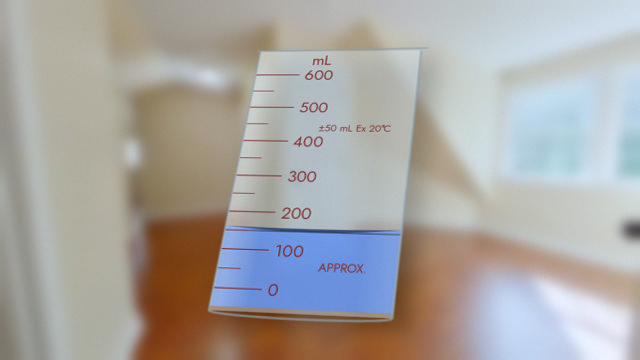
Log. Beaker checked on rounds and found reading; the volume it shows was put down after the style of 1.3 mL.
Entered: 150 mL
